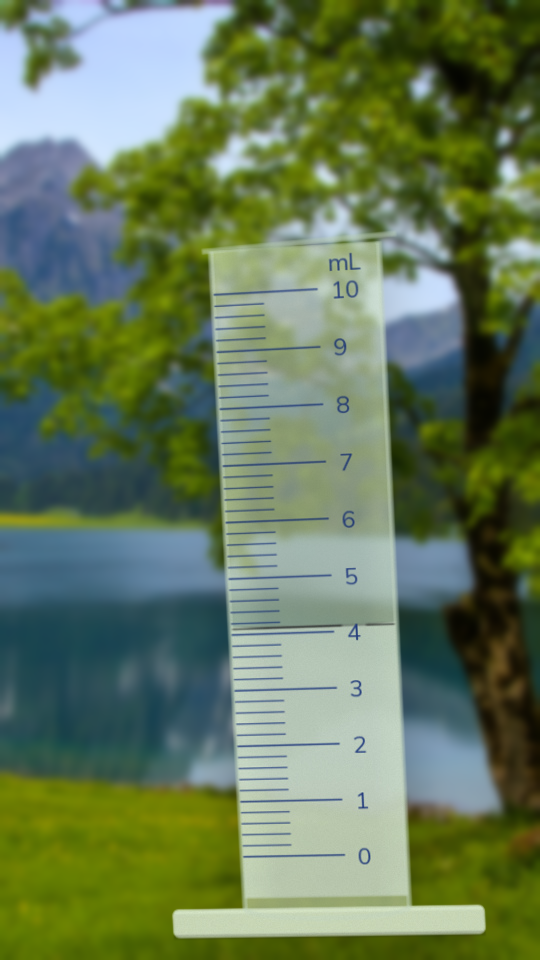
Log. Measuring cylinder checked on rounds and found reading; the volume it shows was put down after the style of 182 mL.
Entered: 4.1 mL
